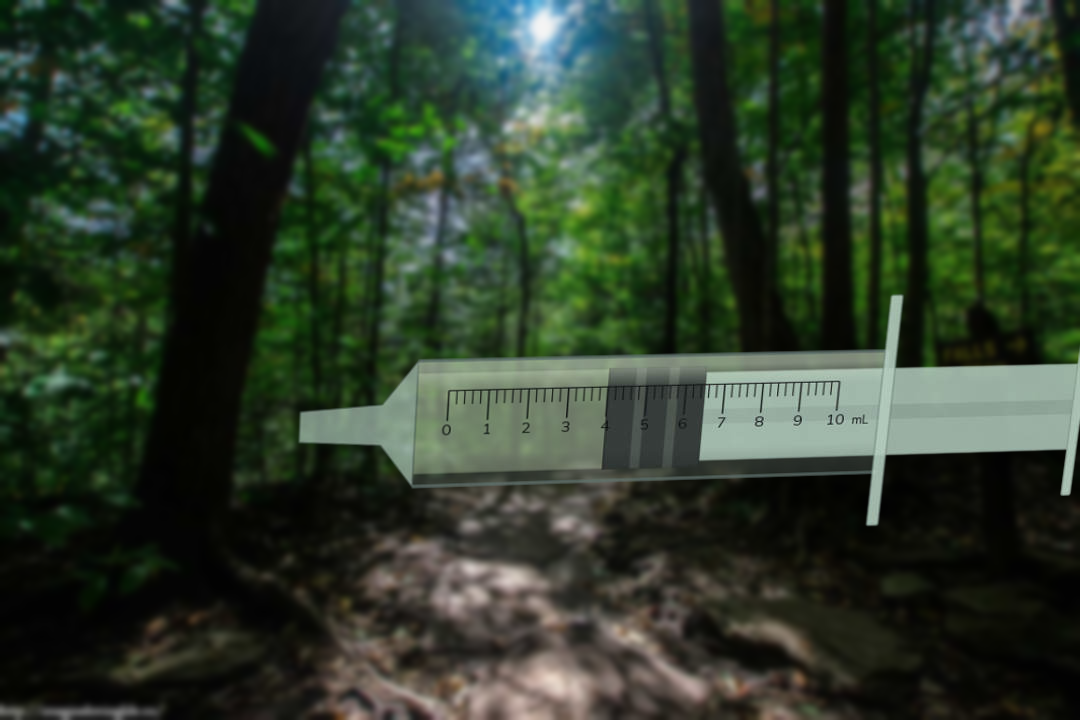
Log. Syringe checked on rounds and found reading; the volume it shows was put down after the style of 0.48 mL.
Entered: 4 mL
